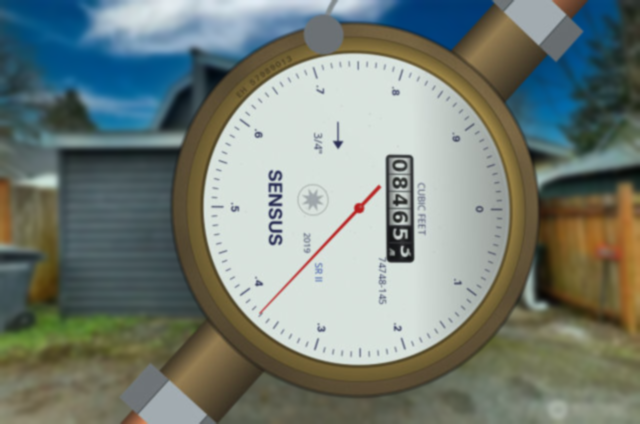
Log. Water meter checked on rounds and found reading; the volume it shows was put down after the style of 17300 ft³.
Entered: 84653.37 ft³
